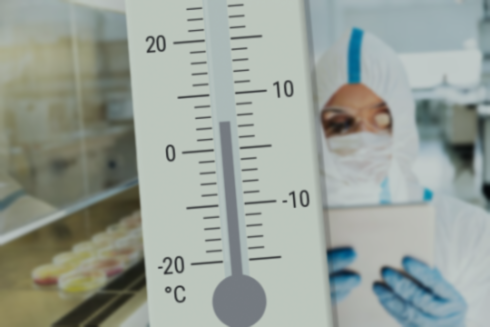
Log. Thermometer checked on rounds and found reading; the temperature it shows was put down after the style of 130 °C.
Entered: 5 °C
